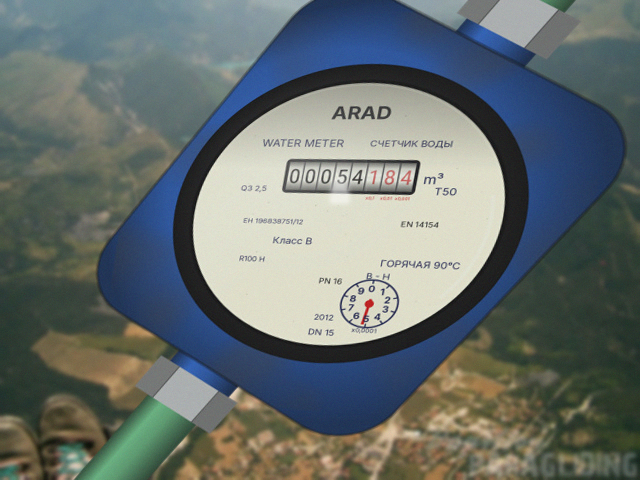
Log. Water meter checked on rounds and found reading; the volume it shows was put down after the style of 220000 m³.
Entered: 54.1845 m³
